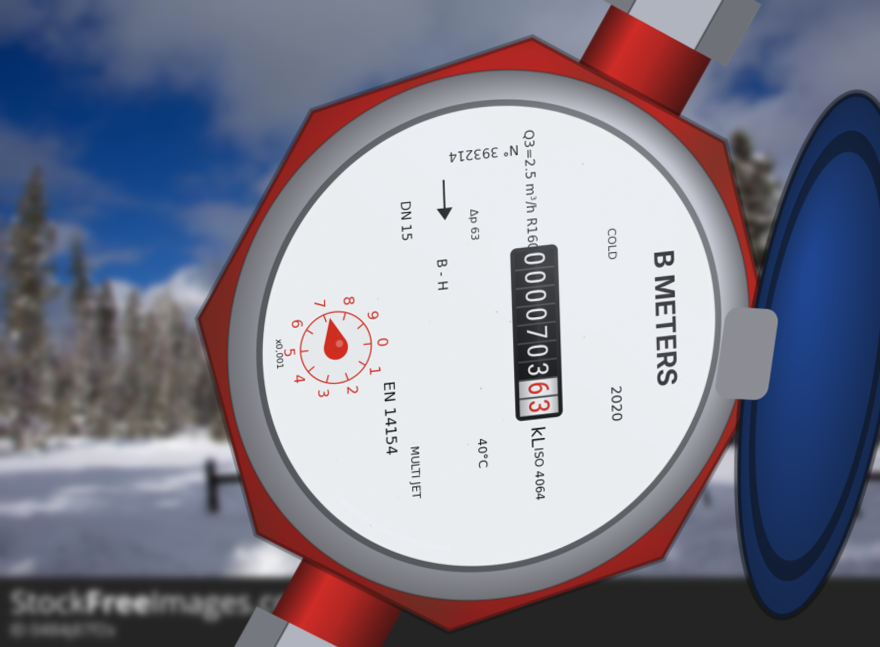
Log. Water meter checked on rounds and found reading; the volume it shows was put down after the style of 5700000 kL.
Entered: 703.637 kL
